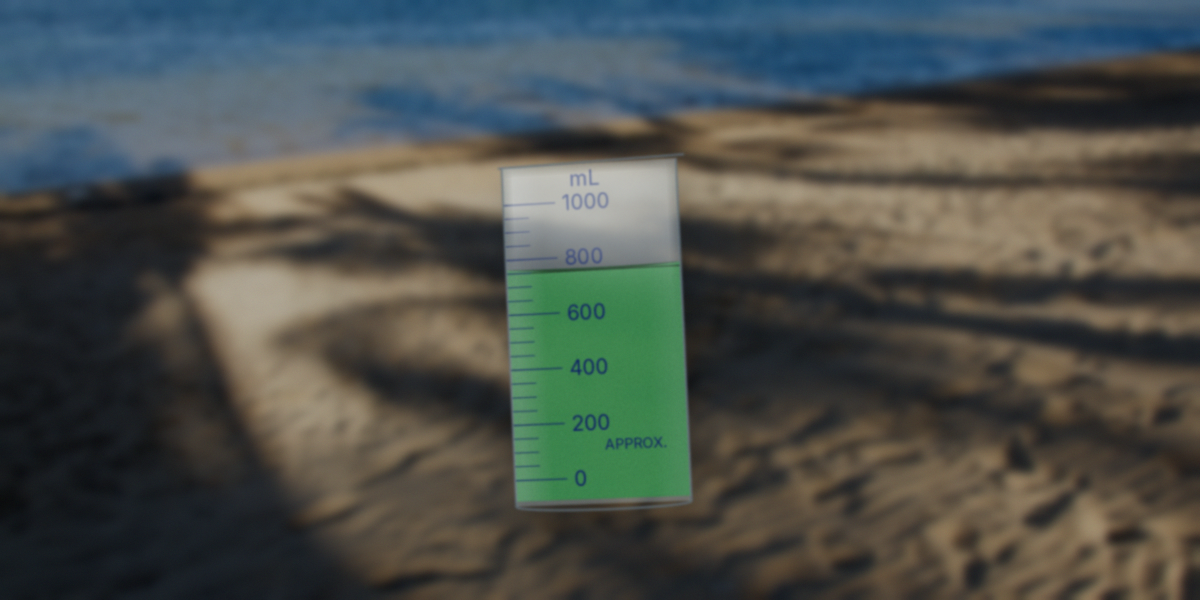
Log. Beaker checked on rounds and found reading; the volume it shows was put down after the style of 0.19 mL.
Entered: 750 mL
